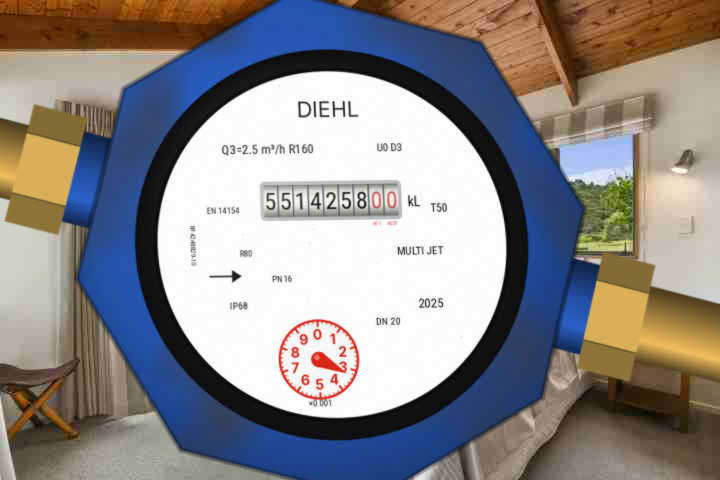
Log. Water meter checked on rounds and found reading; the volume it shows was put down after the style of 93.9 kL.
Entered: 5514258.003 kL
